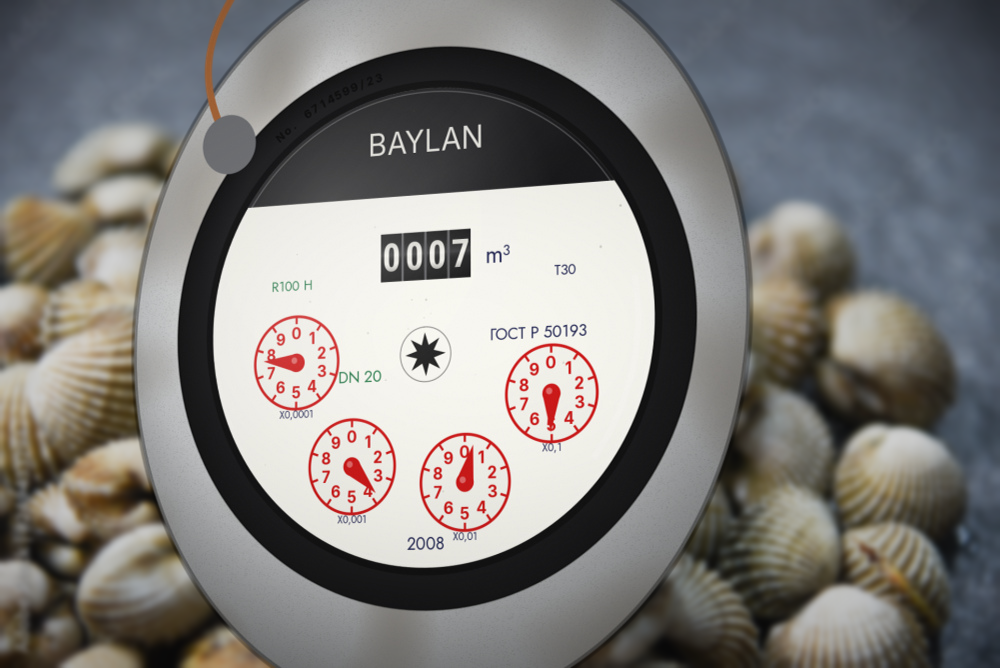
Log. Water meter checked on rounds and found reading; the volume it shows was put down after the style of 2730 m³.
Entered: 7.5037 m³
